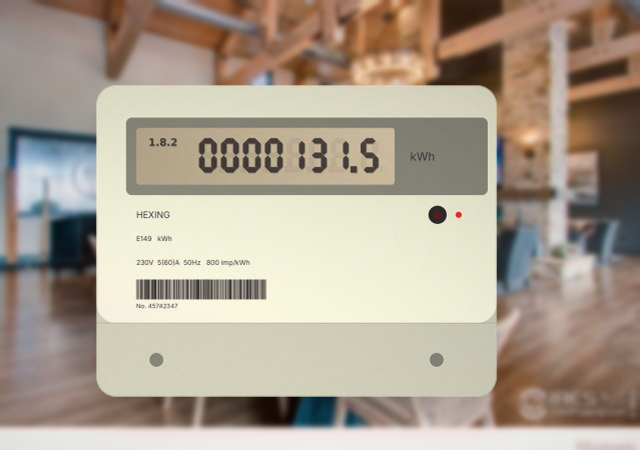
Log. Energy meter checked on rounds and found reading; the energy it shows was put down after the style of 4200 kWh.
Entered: 131.5 kWh
